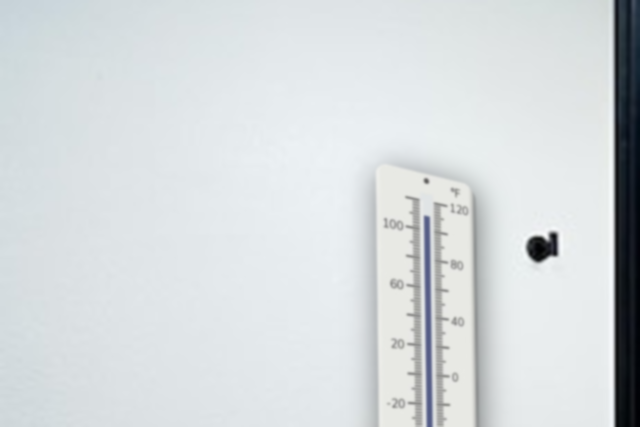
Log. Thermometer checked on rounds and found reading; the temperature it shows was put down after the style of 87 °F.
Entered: 110 °F
